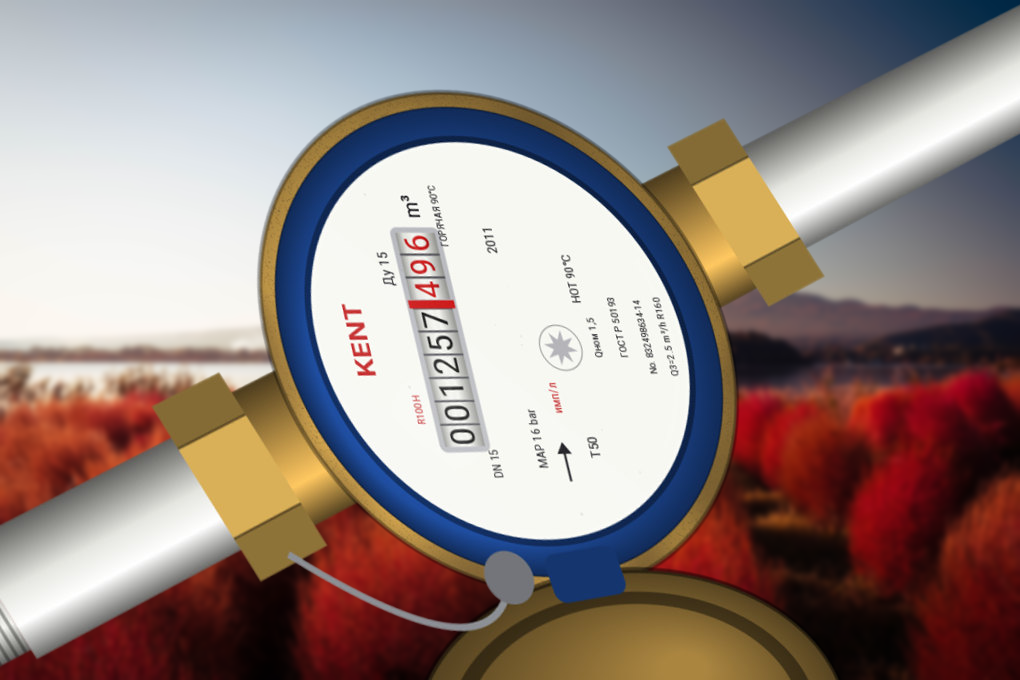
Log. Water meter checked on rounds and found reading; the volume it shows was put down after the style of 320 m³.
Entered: 1257.496 m³
